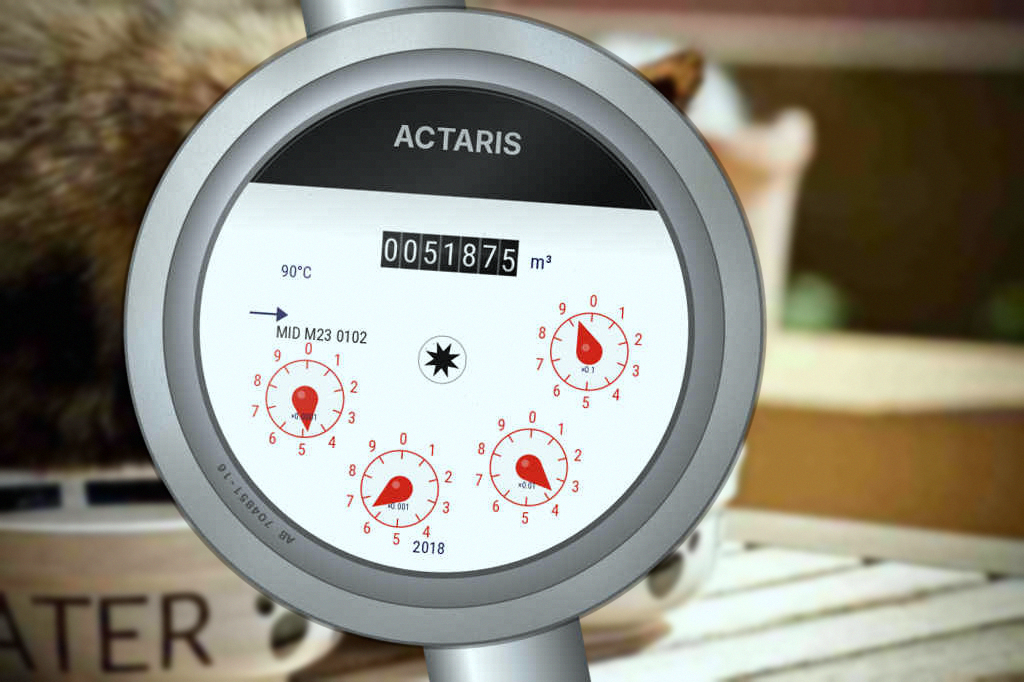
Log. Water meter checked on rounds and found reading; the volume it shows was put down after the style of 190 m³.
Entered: 51874.9364 m³
